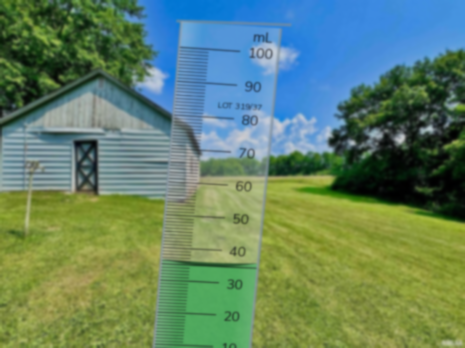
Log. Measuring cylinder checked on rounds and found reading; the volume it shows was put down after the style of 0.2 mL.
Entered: 35 mL
